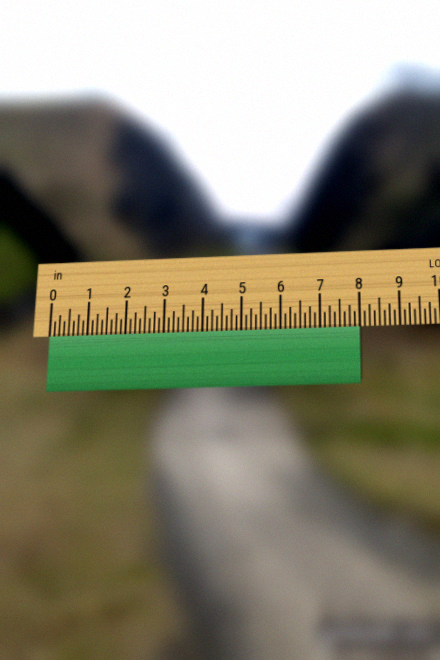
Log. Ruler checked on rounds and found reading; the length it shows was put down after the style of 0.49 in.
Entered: 8 in
